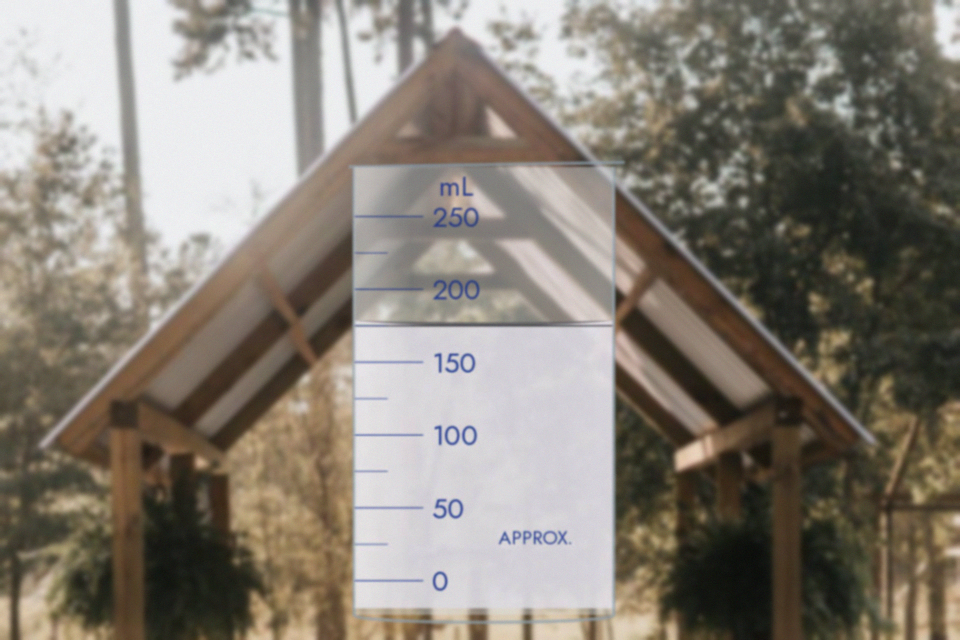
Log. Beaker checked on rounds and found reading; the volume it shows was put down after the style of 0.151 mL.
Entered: 175 mL
